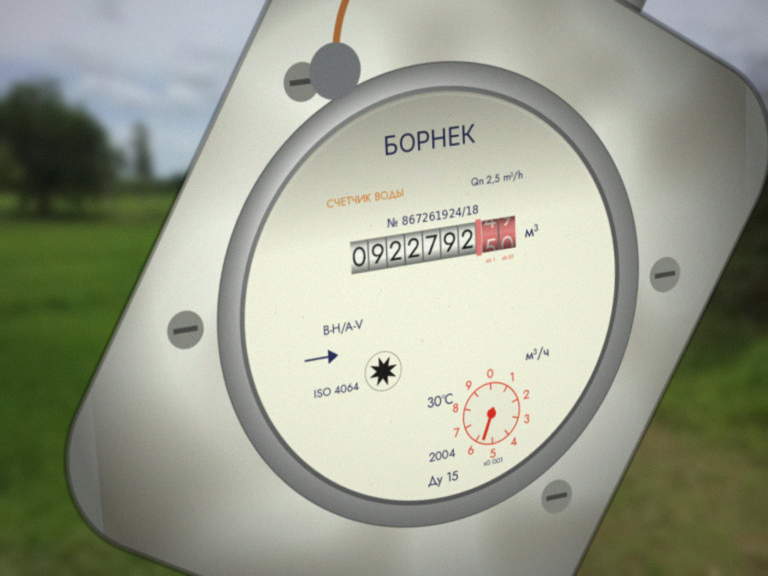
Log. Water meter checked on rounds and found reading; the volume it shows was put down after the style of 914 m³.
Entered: 922792.495 m³
